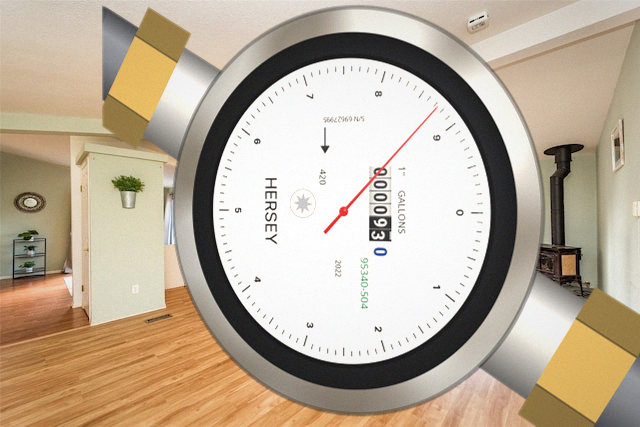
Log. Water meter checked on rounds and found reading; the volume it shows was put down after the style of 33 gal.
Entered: 928.7 gal
